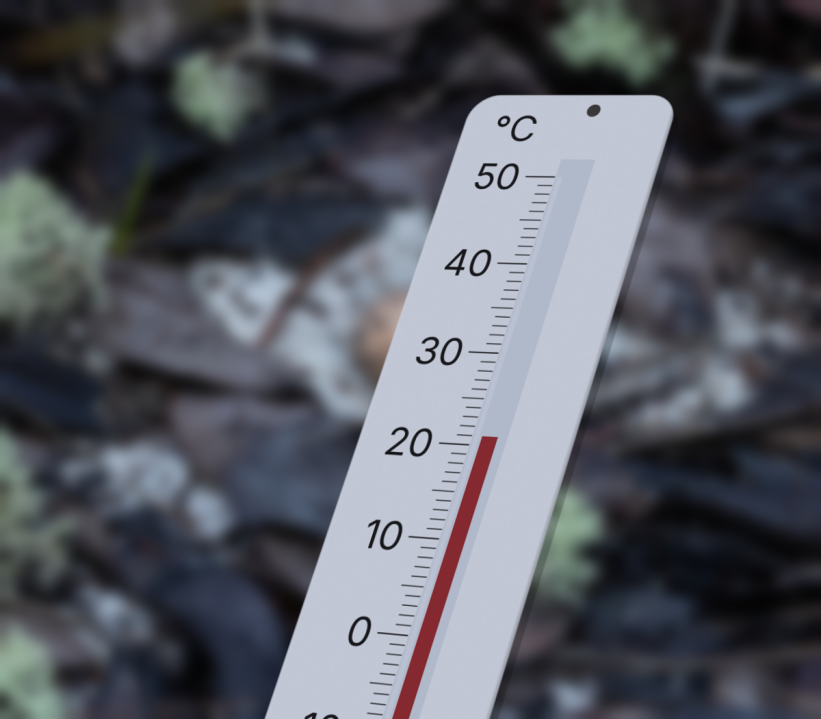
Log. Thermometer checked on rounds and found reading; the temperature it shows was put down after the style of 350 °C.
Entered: 21 °C
